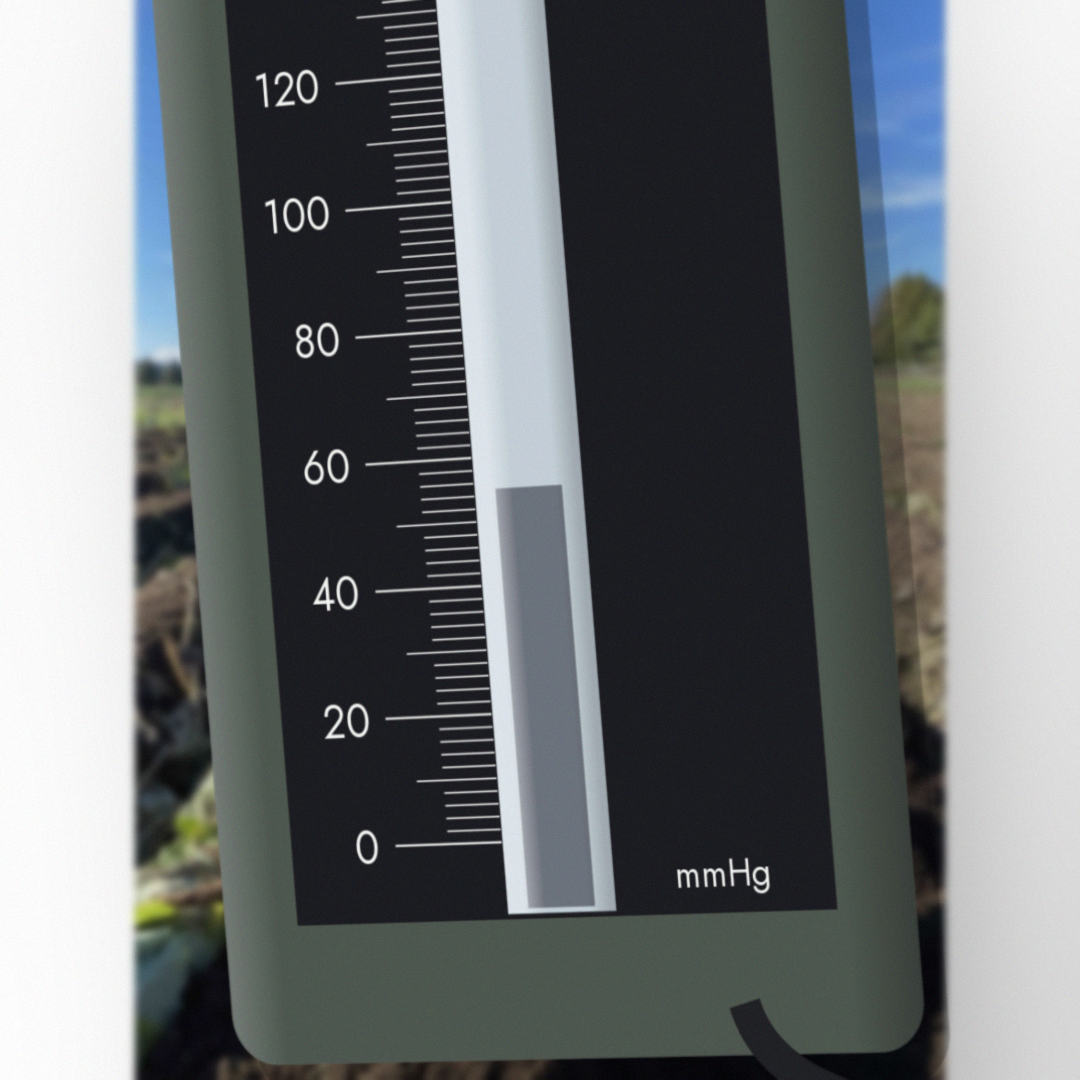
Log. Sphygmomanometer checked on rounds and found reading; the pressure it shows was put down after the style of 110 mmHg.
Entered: 55 mmHg
